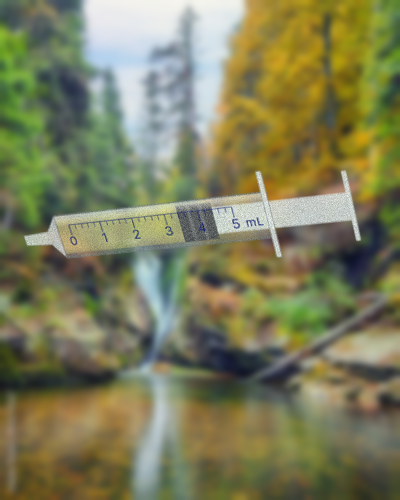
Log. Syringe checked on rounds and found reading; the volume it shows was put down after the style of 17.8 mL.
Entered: 3.4 mL
